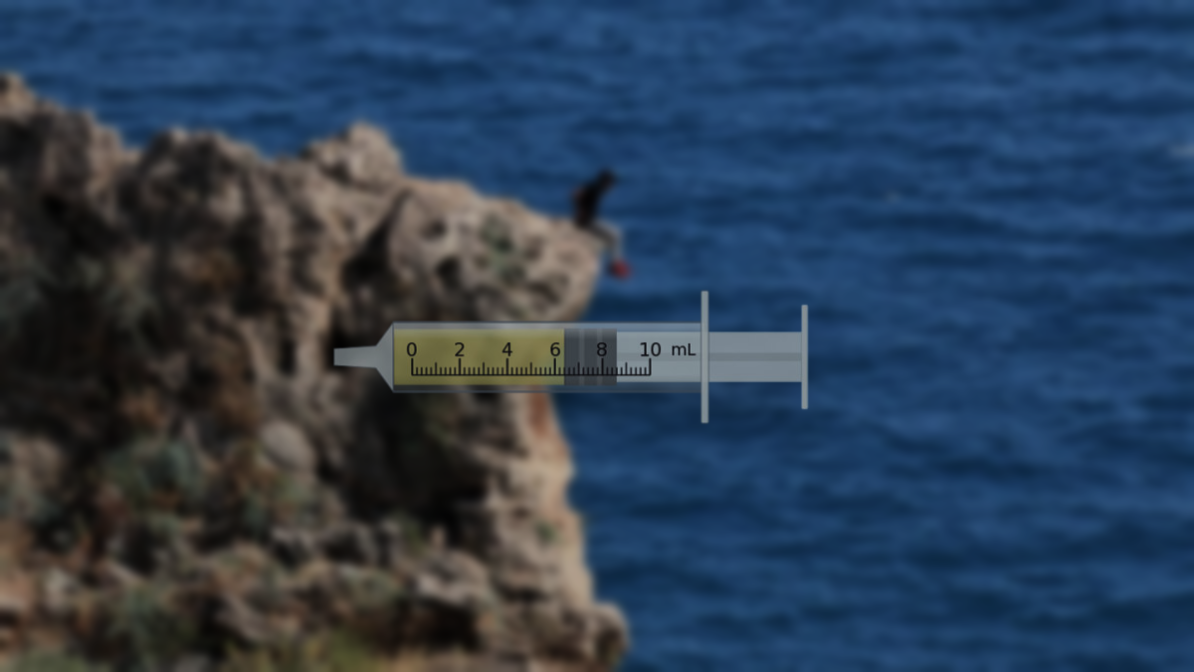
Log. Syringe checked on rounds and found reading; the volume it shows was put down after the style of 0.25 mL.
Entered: 6.4 mL
